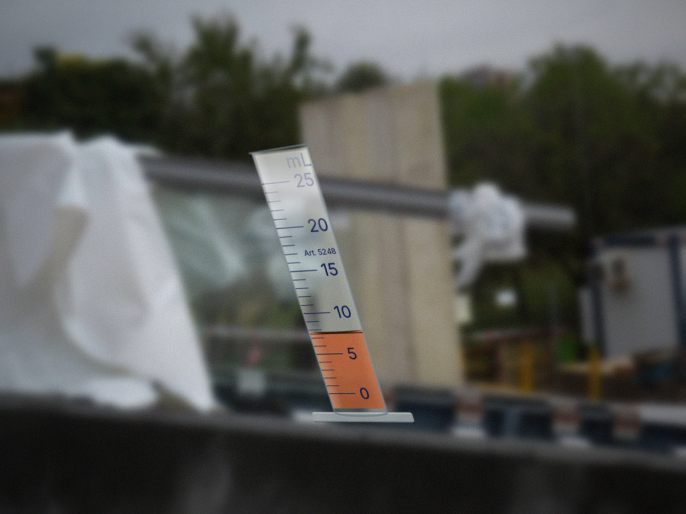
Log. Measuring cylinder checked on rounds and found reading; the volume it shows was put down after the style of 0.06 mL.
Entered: 7.5 mL
